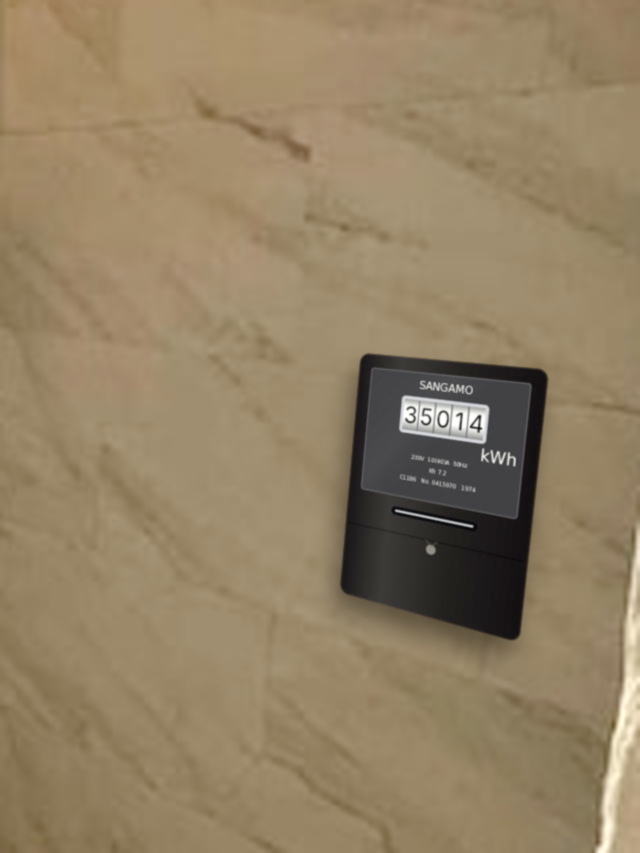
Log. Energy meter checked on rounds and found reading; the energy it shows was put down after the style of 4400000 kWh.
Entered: 35014 kWh
